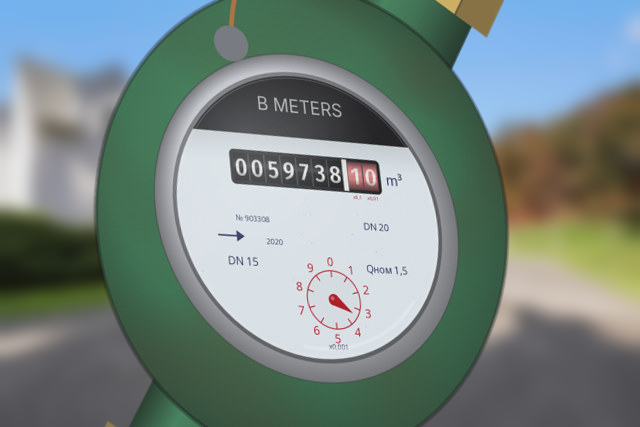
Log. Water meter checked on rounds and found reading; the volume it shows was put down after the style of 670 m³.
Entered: 59738.103 m³
